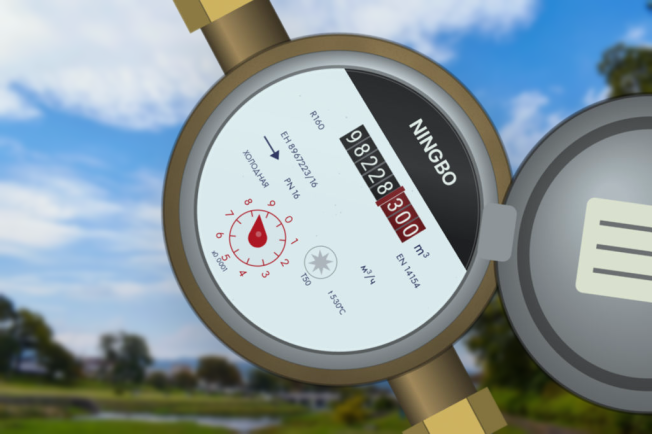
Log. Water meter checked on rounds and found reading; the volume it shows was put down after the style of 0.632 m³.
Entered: 98228.3008 m³
